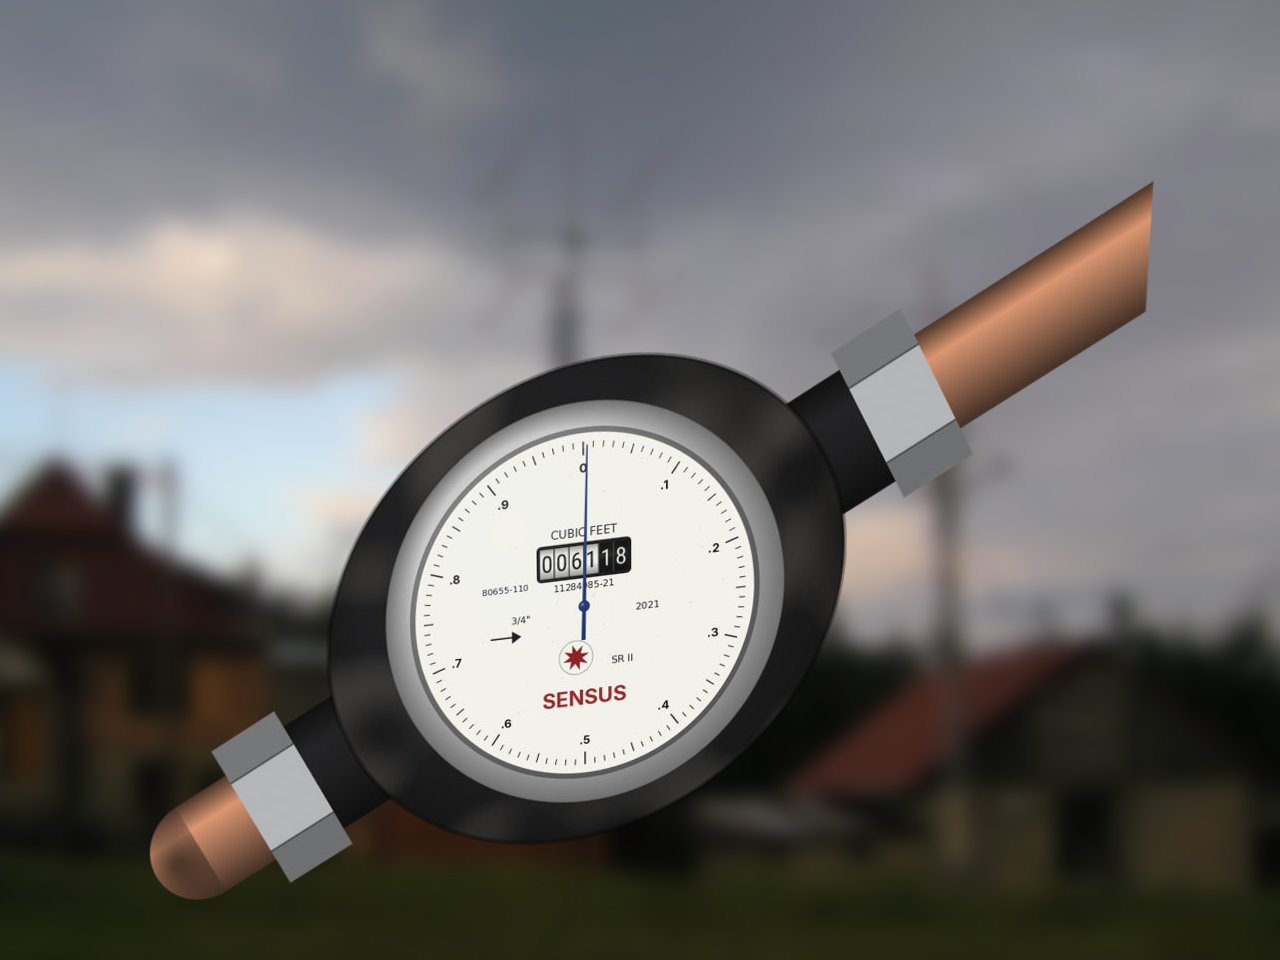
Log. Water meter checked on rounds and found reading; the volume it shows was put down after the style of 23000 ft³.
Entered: 6118.00 ft³
